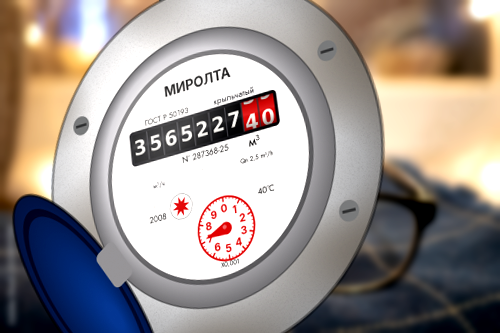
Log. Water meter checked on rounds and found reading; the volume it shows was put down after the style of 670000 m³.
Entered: 3565227.397 m³
